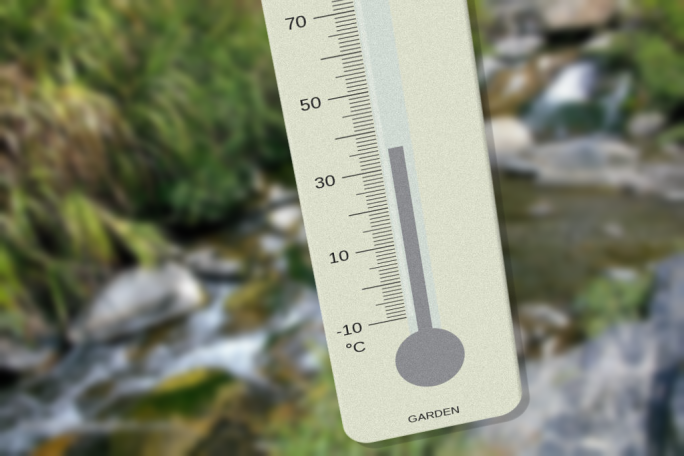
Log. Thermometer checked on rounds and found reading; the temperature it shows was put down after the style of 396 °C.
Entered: 35 °C
